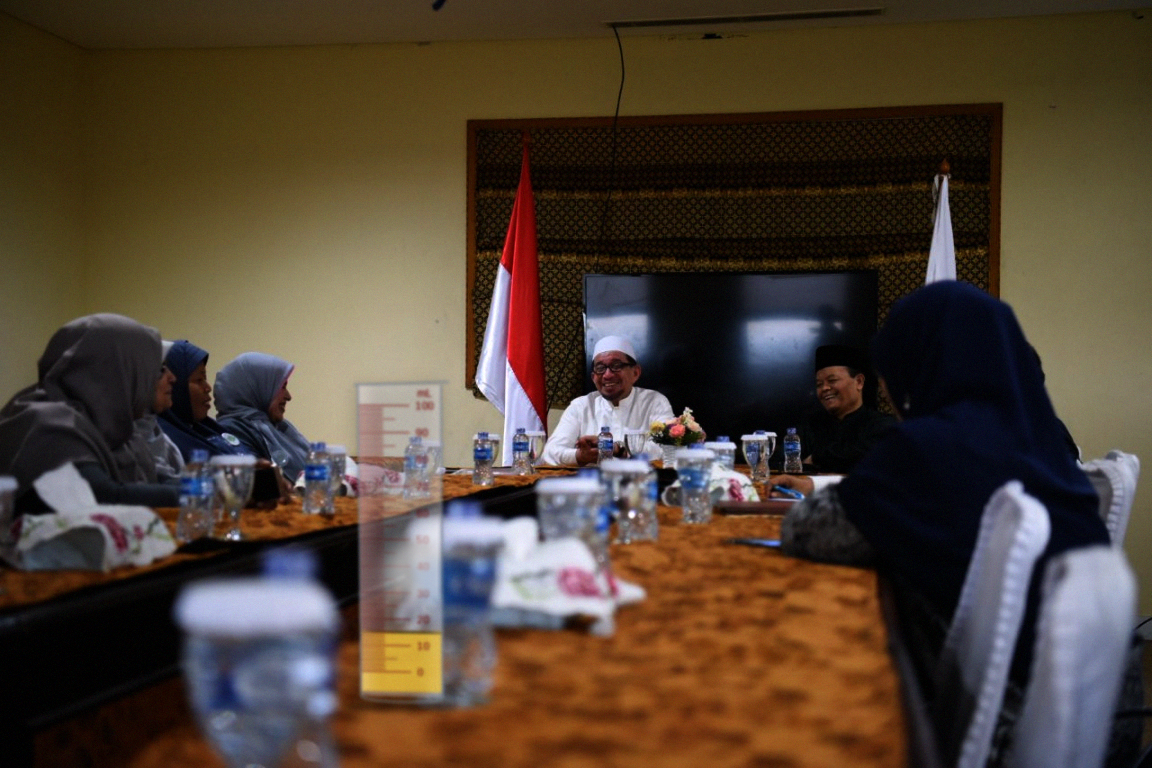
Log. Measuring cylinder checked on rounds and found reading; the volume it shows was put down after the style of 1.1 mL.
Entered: 15 mL
